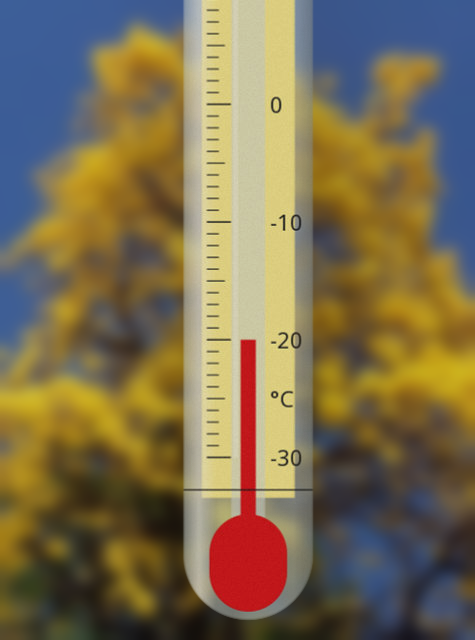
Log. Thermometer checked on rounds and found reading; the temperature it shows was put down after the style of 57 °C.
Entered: -20 °C
